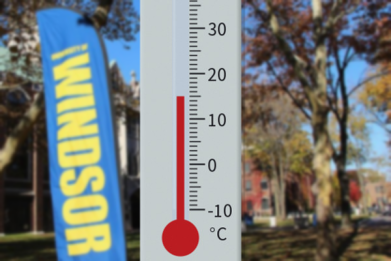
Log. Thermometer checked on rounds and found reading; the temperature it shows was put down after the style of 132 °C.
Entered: 15 °C
